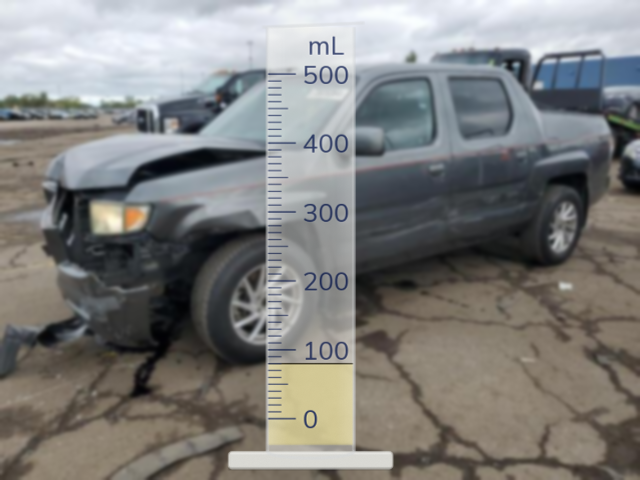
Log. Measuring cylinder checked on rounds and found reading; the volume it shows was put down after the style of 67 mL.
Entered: 80 mL
